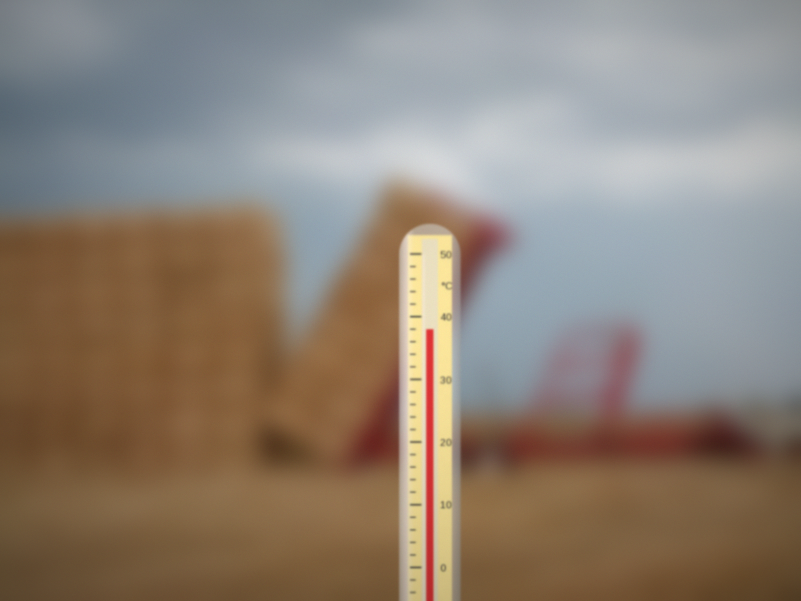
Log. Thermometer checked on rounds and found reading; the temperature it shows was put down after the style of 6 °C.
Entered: 38 °C
